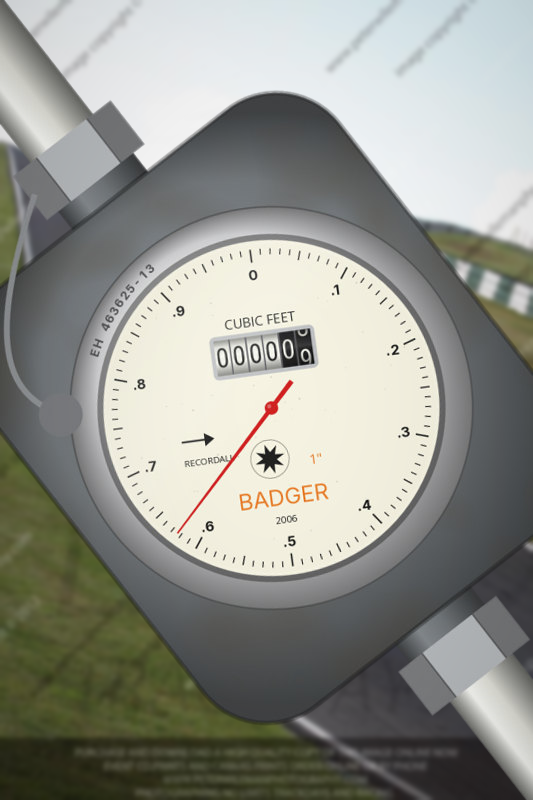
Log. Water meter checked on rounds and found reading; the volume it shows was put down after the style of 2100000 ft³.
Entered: 8.62 ft³
